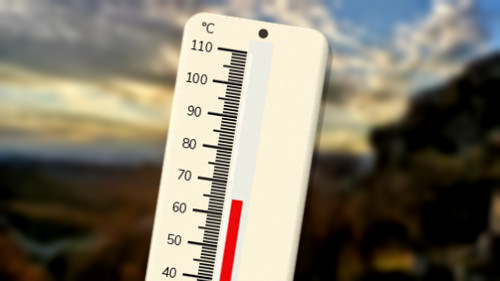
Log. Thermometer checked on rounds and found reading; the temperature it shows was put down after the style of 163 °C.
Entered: 65 °C
